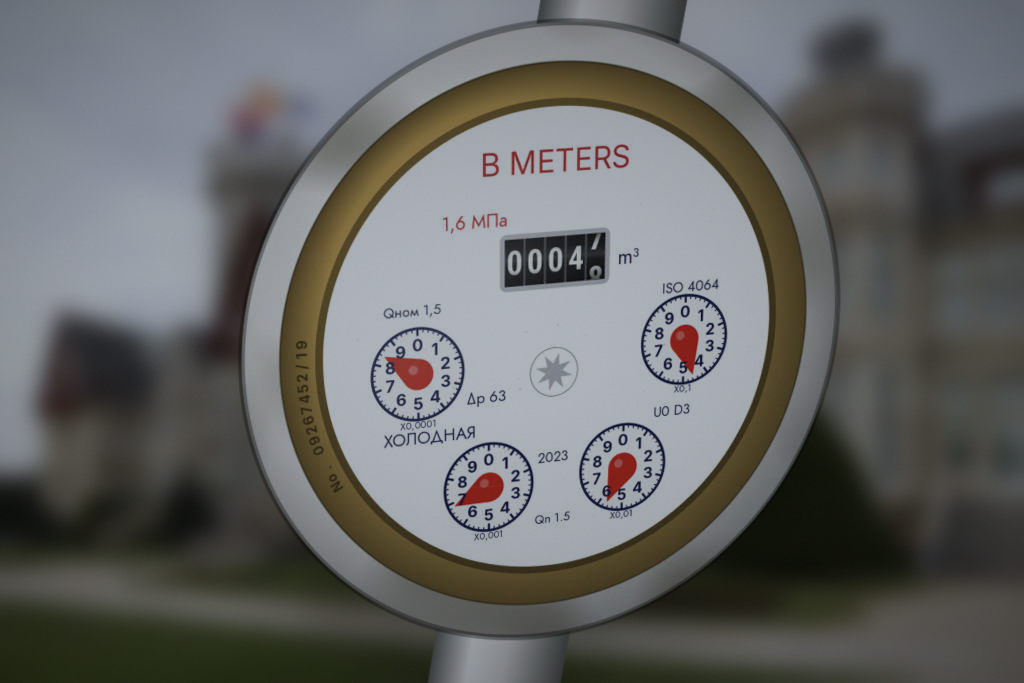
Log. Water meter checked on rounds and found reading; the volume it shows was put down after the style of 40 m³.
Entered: 47.4568 m³
